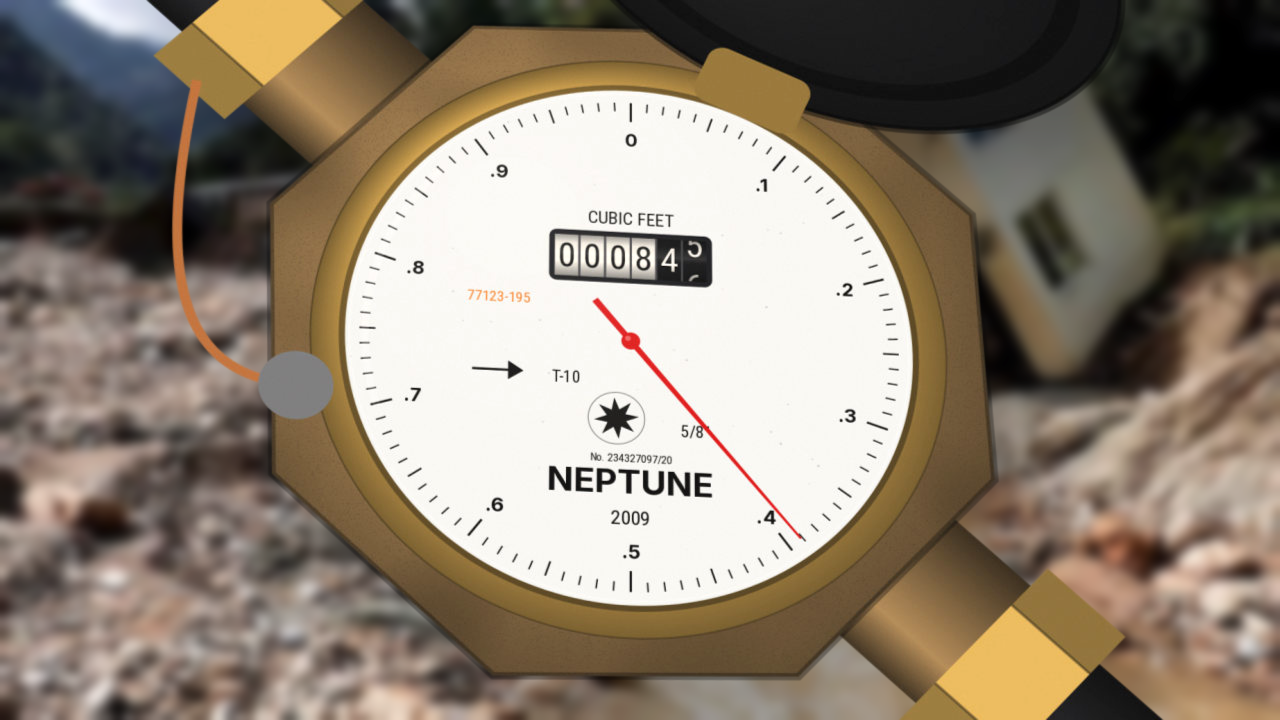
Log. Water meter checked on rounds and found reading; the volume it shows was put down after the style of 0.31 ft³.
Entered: 845.39 ft³
